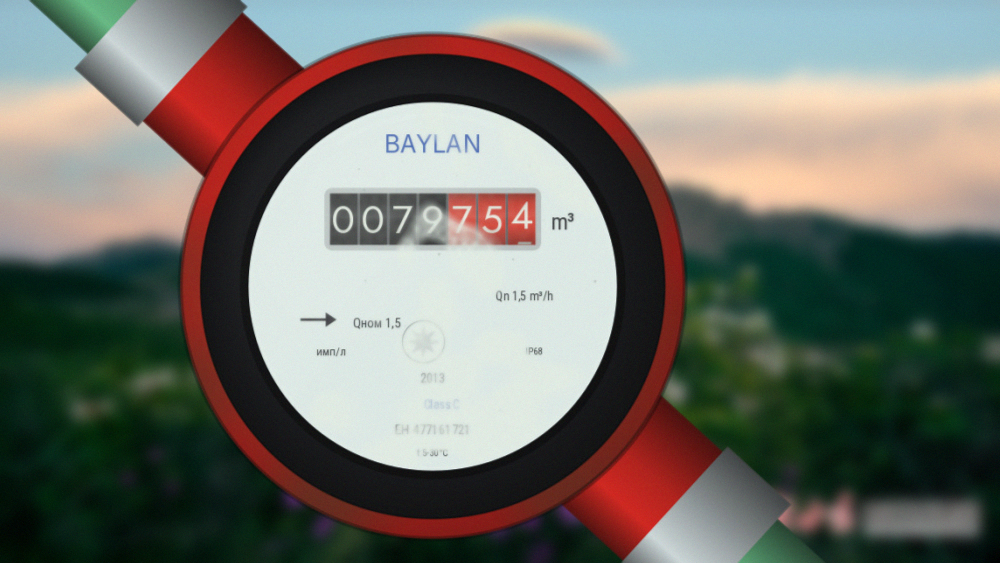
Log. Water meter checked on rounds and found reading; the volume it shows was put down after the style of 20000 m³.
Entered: 79.754 m³
